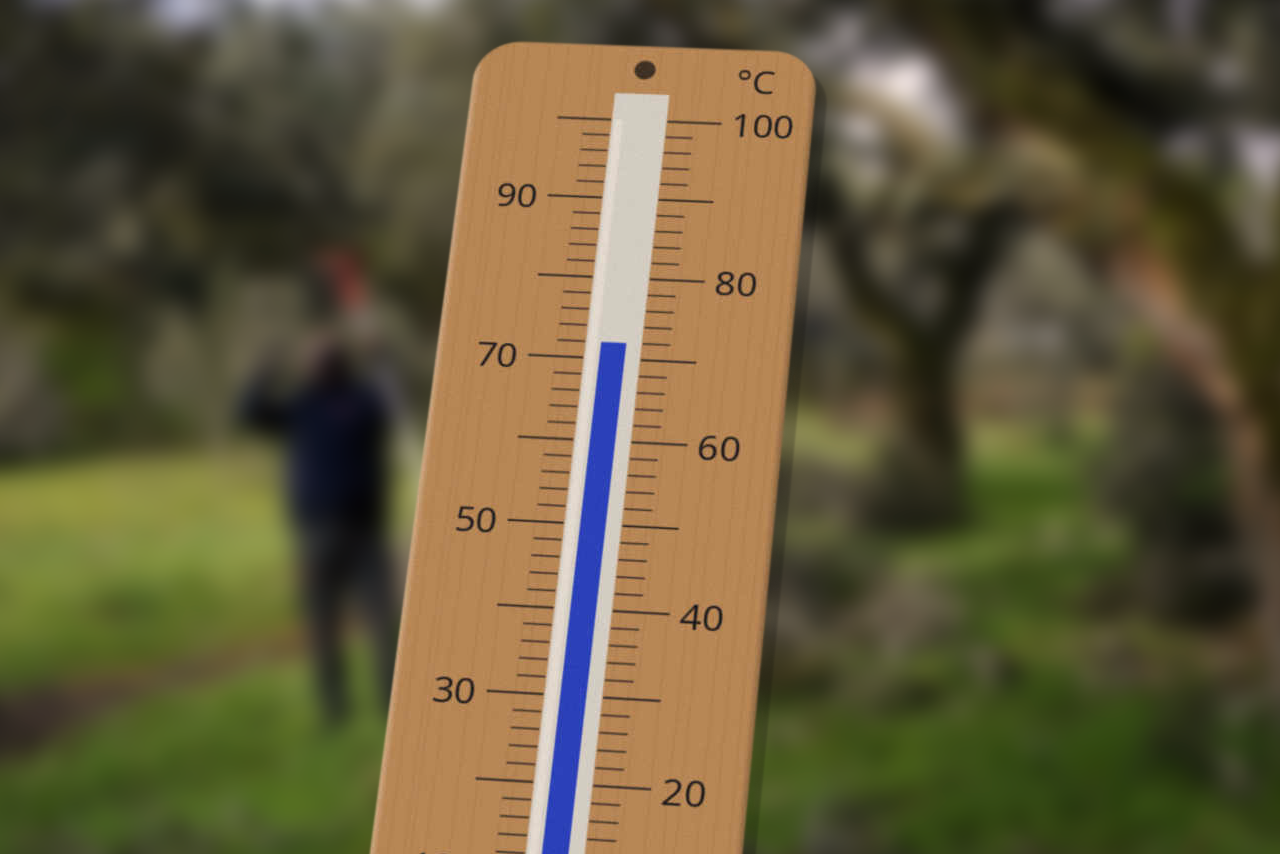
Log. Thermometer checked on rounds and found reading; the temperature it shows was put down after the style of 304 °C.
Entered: 72 °C
